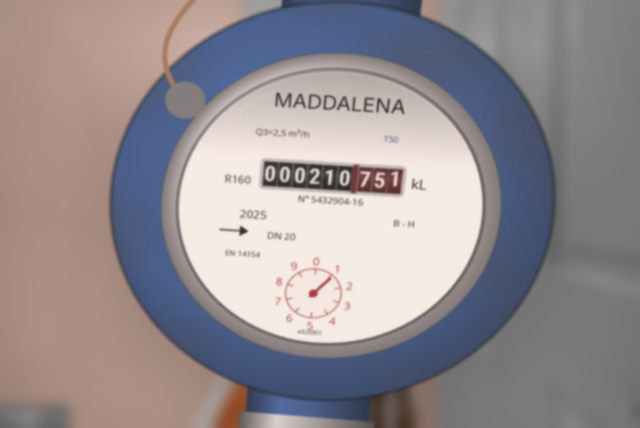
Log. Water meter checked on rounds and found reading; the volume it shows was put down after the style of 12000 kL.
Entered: 210.7511 kL
